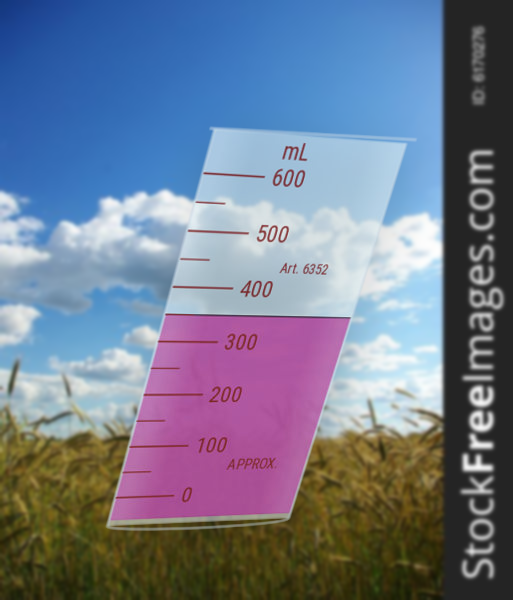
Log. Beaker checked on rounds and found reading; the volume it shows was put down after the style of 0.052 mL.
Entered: 350 mL
